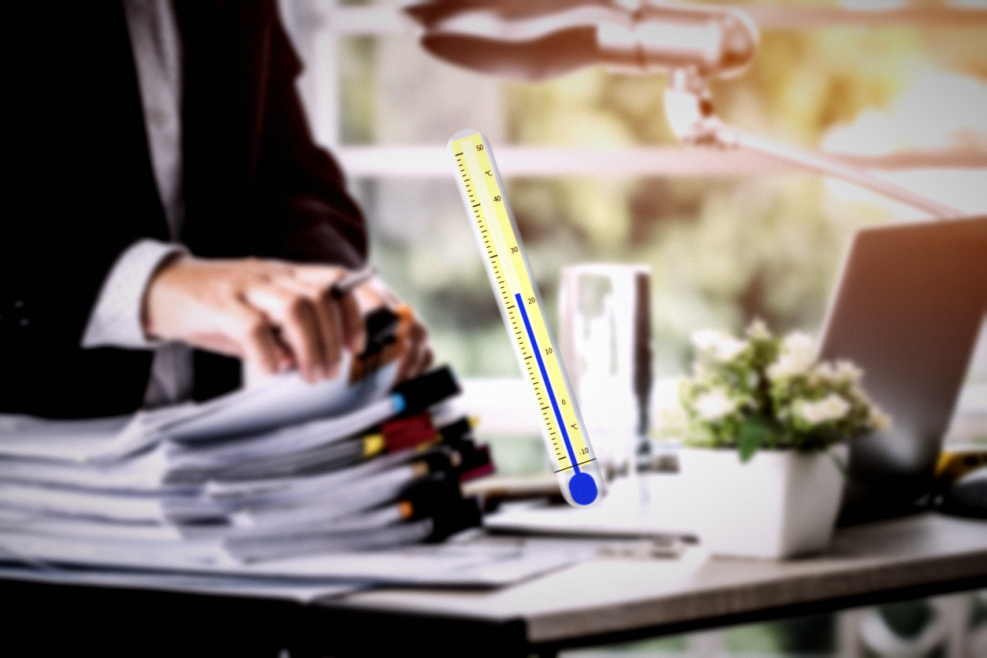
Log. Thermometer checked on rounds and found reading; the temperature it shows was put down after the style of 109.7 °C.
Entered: 22 °C
